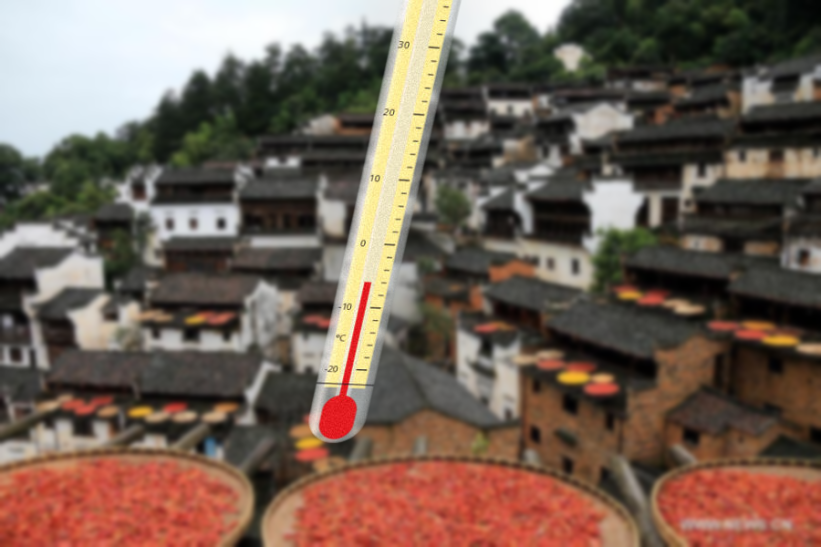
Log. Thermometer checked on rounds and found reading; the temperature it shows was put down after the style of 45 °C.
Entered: -6 °C
